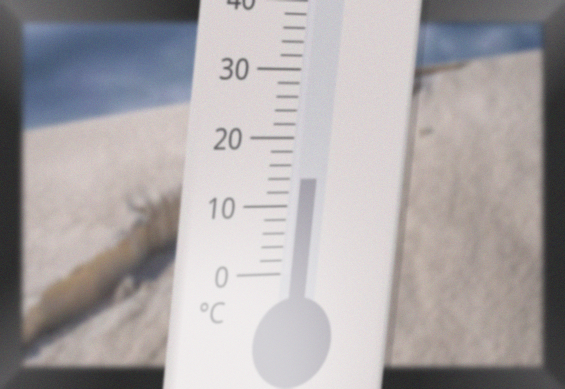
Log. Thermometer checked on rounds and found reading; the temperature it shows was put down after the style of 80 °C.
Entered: 14 °C
